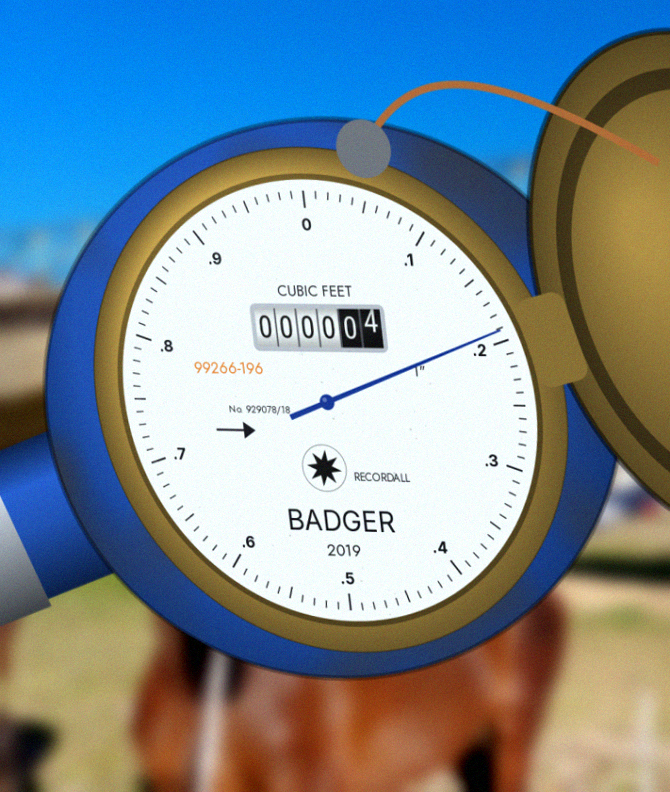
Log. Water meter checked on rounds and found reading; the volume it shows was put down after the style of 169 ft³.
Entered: 4.19 ft³
